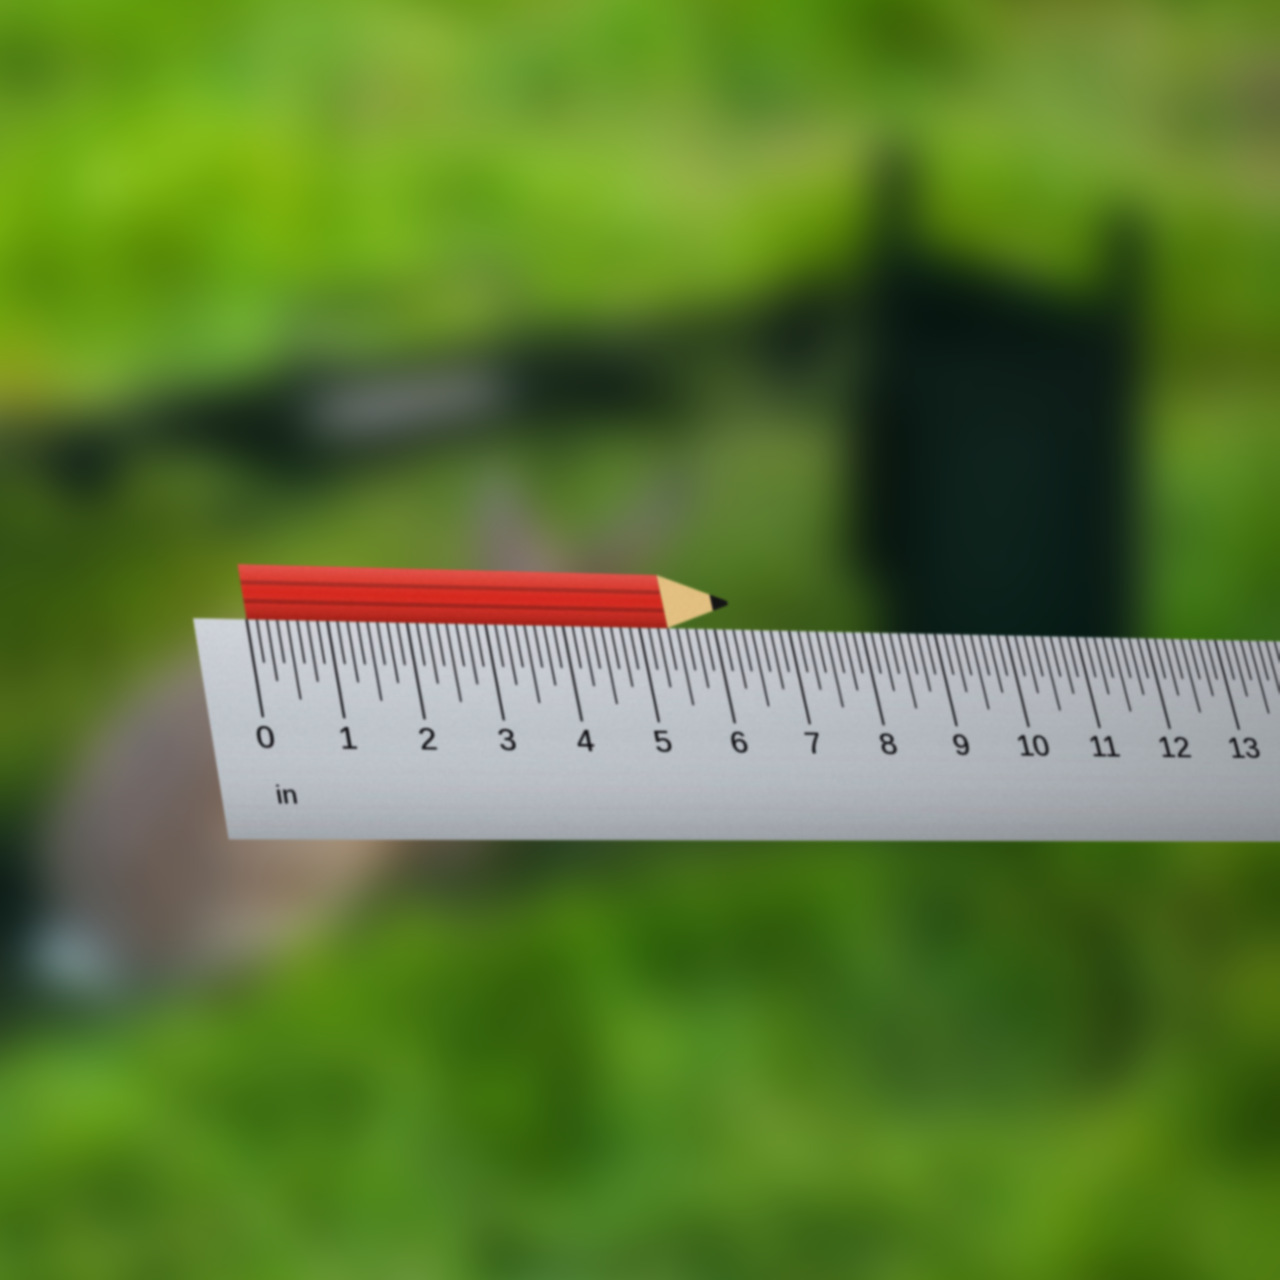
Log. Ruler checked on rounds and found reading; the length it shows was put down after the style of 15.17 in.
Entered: 6.25 in
